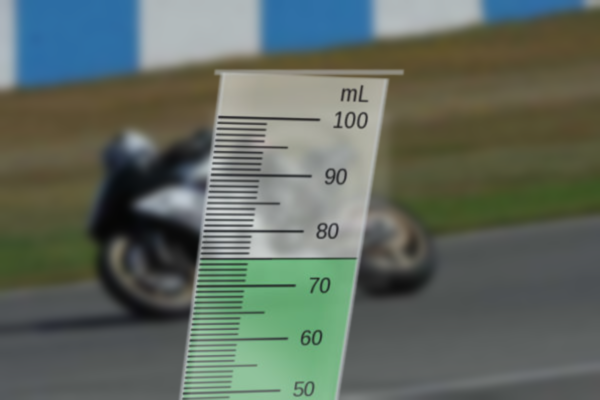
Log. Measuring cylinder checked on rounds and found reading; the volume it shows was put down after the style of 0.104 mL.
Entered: 75 mL
